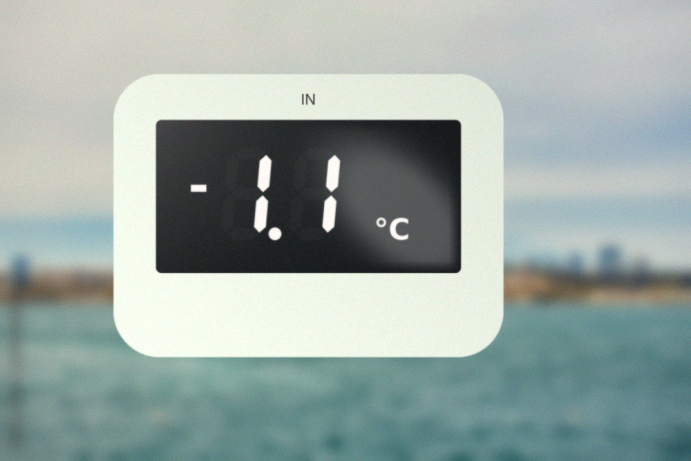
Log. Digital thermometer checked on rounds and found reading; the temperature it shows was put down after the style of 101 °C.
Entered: -1.1 °C
